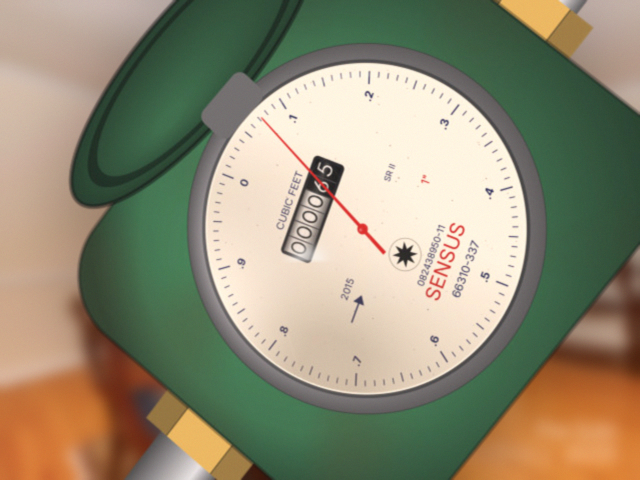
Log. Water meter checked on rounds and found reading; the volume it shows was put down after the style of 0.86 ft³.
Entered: 65.07 ft³
